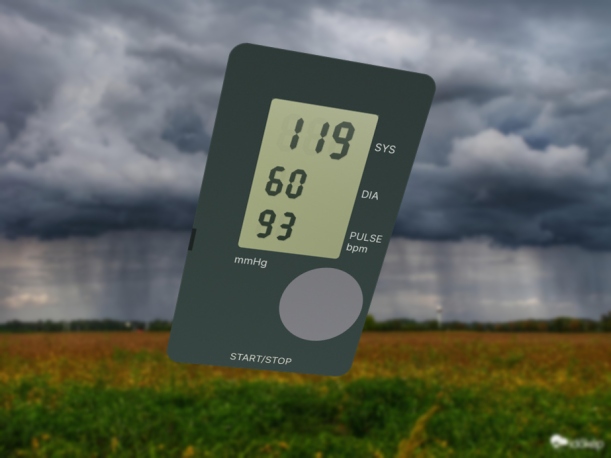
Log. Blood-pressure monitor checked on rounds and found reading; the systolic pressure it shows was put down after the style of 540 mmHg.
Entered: 119 mmHg
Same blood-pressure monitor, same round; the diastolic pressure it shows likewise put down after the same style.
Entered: 60 mmHg
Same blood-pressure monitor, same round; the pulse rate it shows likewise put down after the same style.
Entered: 93 bpm
